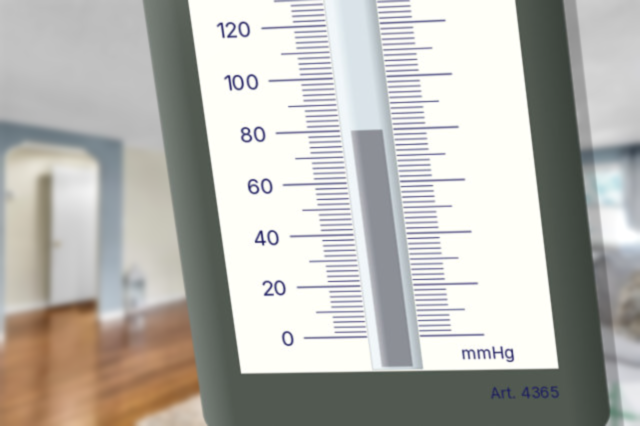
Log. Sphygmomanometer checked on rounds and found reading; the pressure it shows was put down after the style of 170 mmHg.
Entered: 80 mmHg
